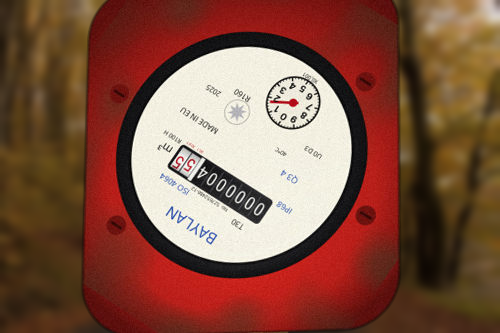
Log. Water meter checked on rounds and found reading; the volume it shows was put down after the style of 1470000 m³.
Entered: 4.551 m³
